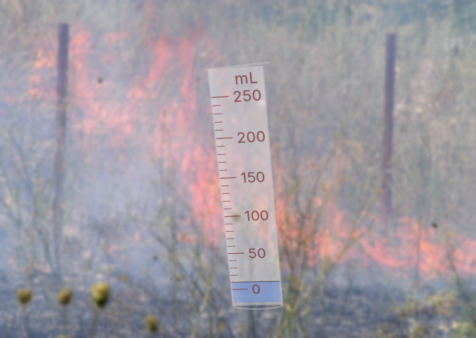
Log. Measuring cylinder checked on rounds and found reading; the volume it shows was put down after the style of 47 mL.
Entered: 10 mL
